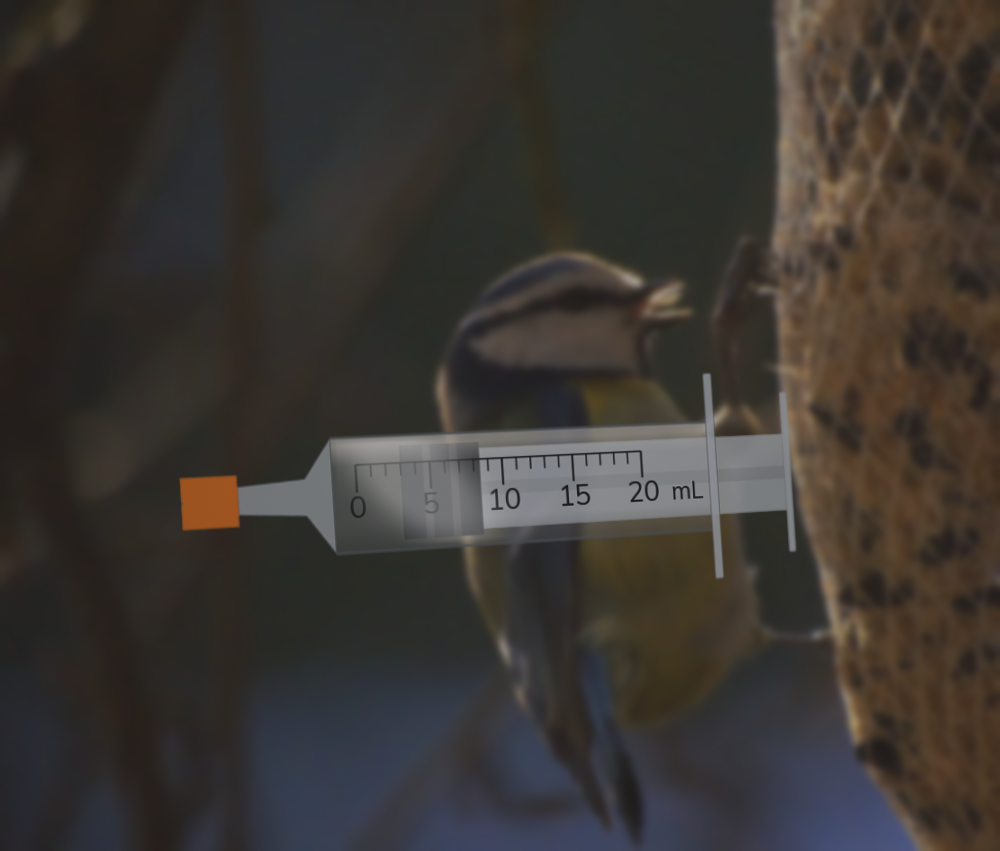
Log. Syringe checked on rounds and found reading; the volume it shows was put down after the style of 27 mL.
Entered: 3 mL
